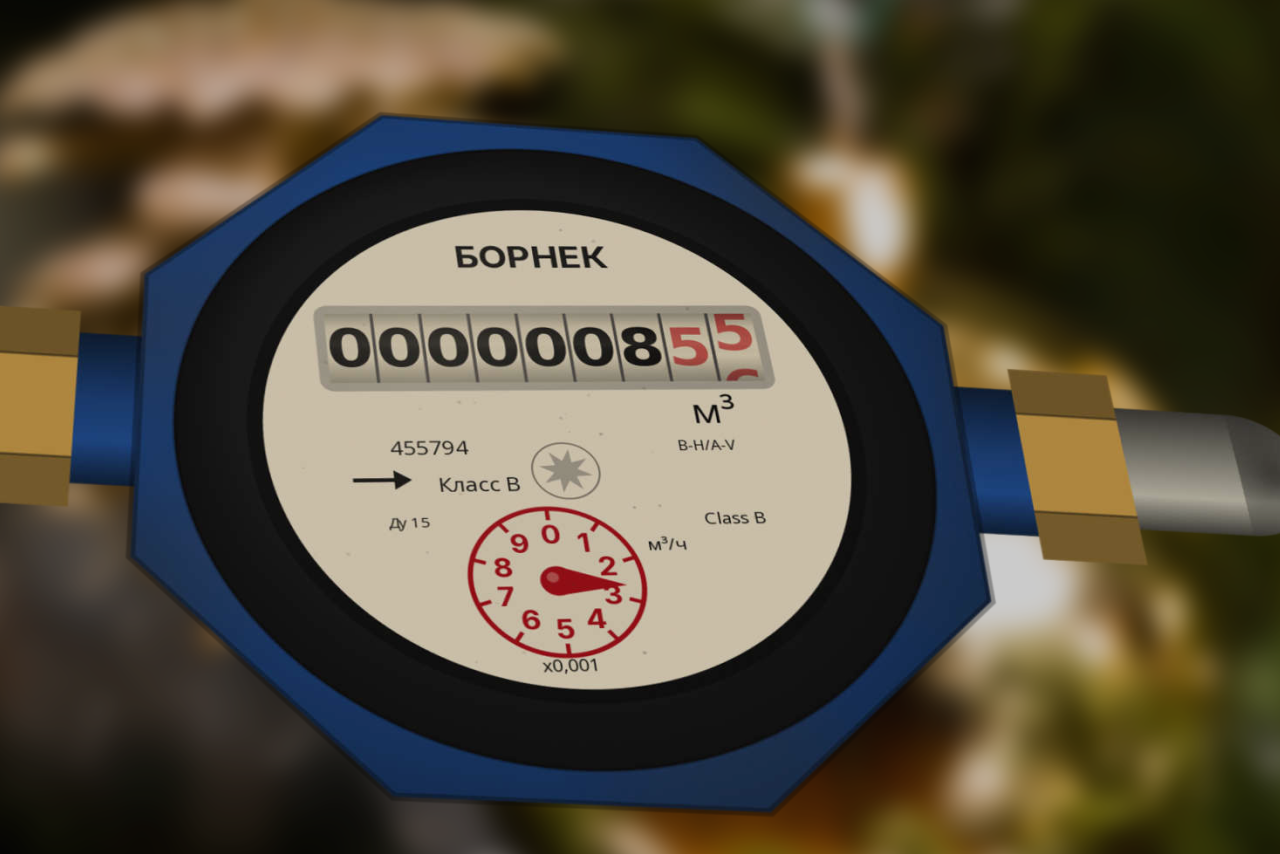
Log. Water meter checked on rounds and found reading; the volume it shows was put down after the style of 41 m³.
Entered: 8.552 m³
